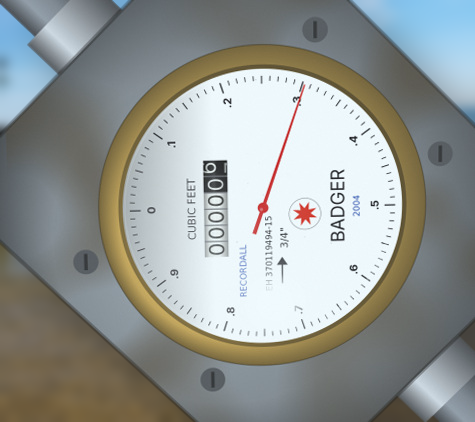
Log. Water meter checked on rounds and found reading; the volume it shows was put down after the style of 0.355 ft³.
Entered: 6.30 ft³
